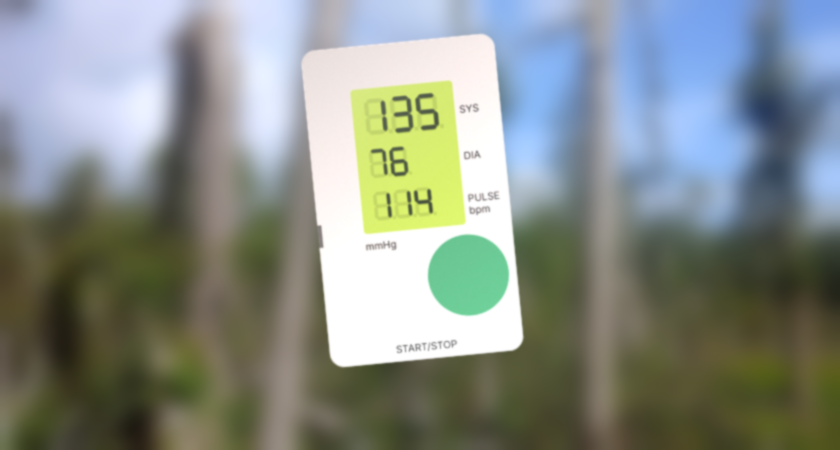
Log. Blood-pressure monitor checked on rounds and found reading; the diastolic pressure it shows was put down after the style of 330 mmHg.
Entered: 76 mmHg
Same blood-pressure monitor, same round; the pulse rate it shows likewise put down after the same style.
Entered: 114 bpm
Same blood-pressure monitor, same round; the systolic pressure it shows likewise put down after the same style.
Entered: 135 mmHg
